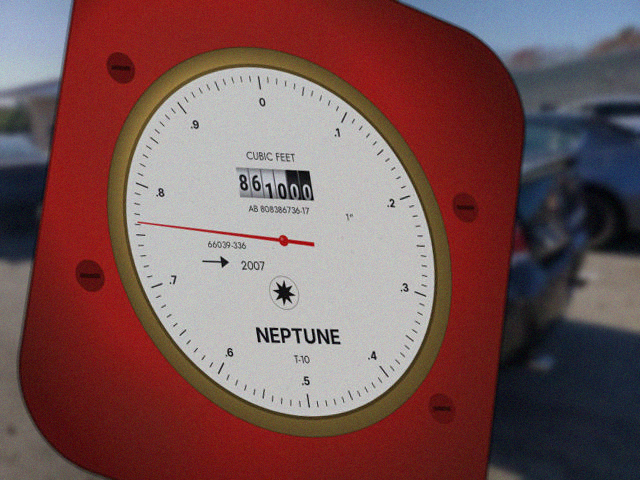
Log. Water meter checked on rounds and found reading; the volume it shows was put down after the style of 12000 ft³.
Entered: 860999.76 ft³
